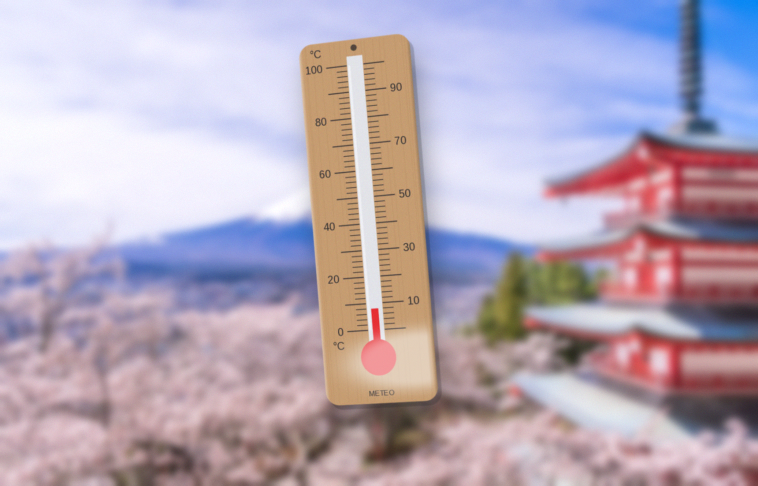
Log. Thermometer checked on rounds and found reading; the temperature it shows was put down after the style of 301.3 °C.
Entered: 8 °C
